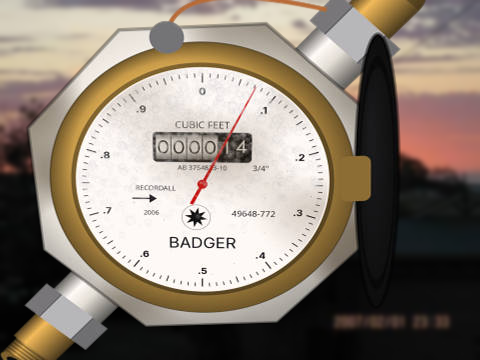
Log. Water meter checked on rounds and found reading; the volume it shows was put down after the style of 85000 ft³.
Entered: 14.07 ft³
